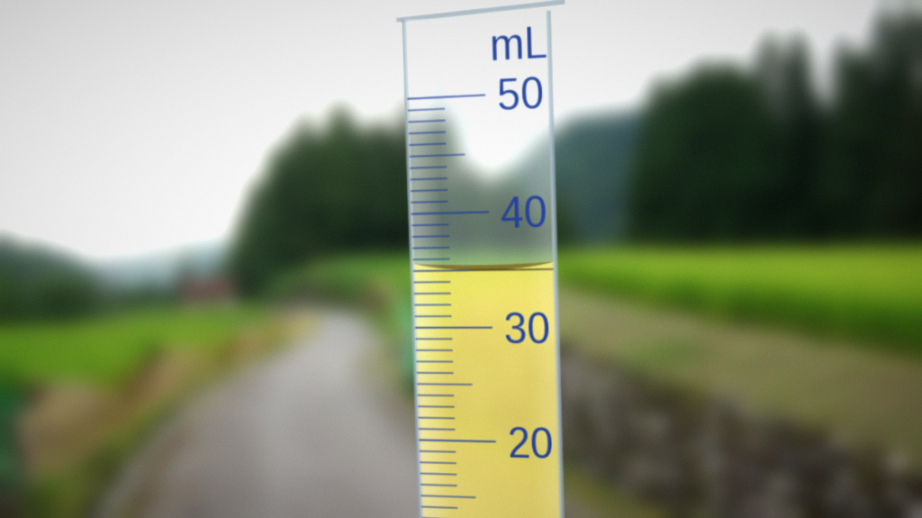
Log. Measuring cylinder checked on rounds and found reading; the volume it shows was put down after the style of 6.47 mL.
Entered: 35 mL
